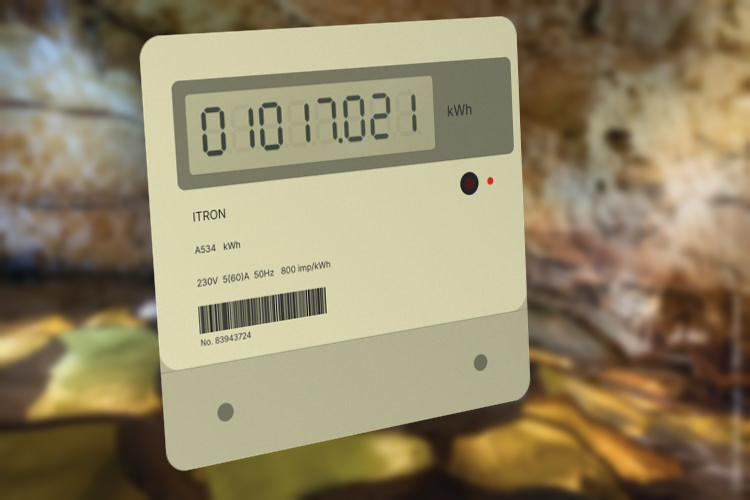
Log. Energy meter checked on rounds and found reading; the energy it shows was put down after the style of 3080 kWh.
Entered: 1017.021 kWh
